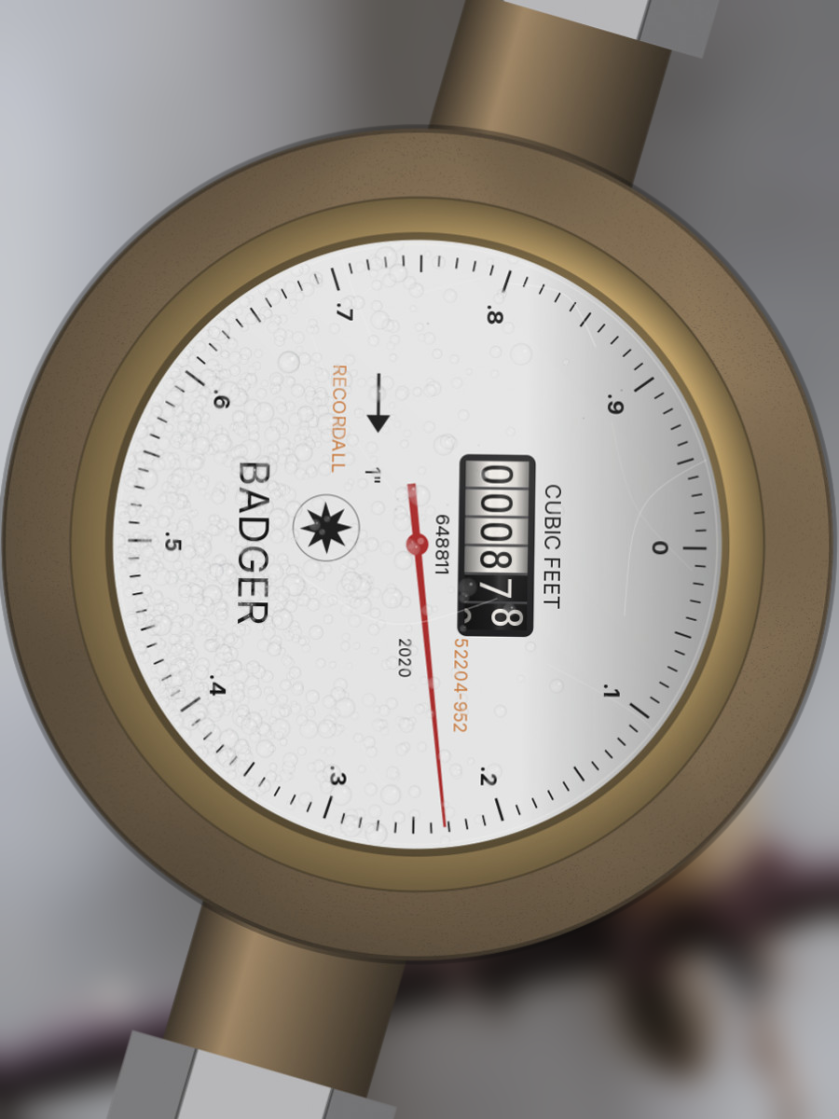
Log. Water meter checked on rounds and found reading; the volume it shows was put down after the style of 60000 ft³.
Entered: 878.23 ft³
